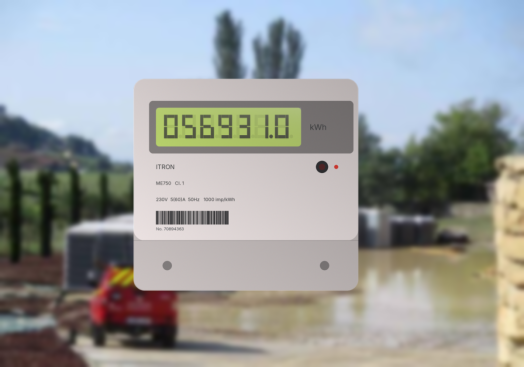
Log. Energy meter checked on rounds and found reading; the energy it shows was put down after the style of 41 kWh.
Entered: 56931.0 kWh
